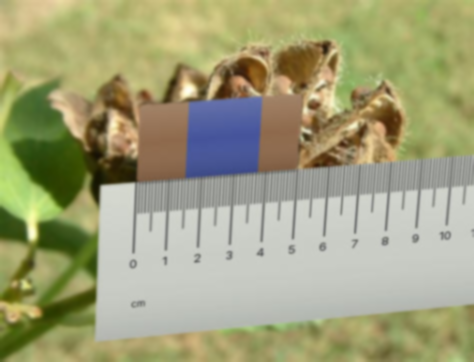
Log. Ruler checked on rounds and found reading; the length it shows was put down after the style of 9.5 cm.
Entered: 5 cm
